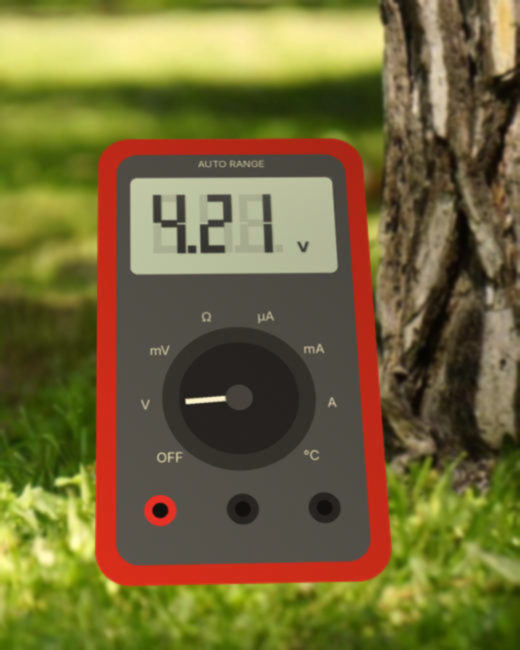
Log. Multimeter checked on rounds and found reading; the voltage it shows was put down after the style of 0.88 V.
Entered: 4.21 V
